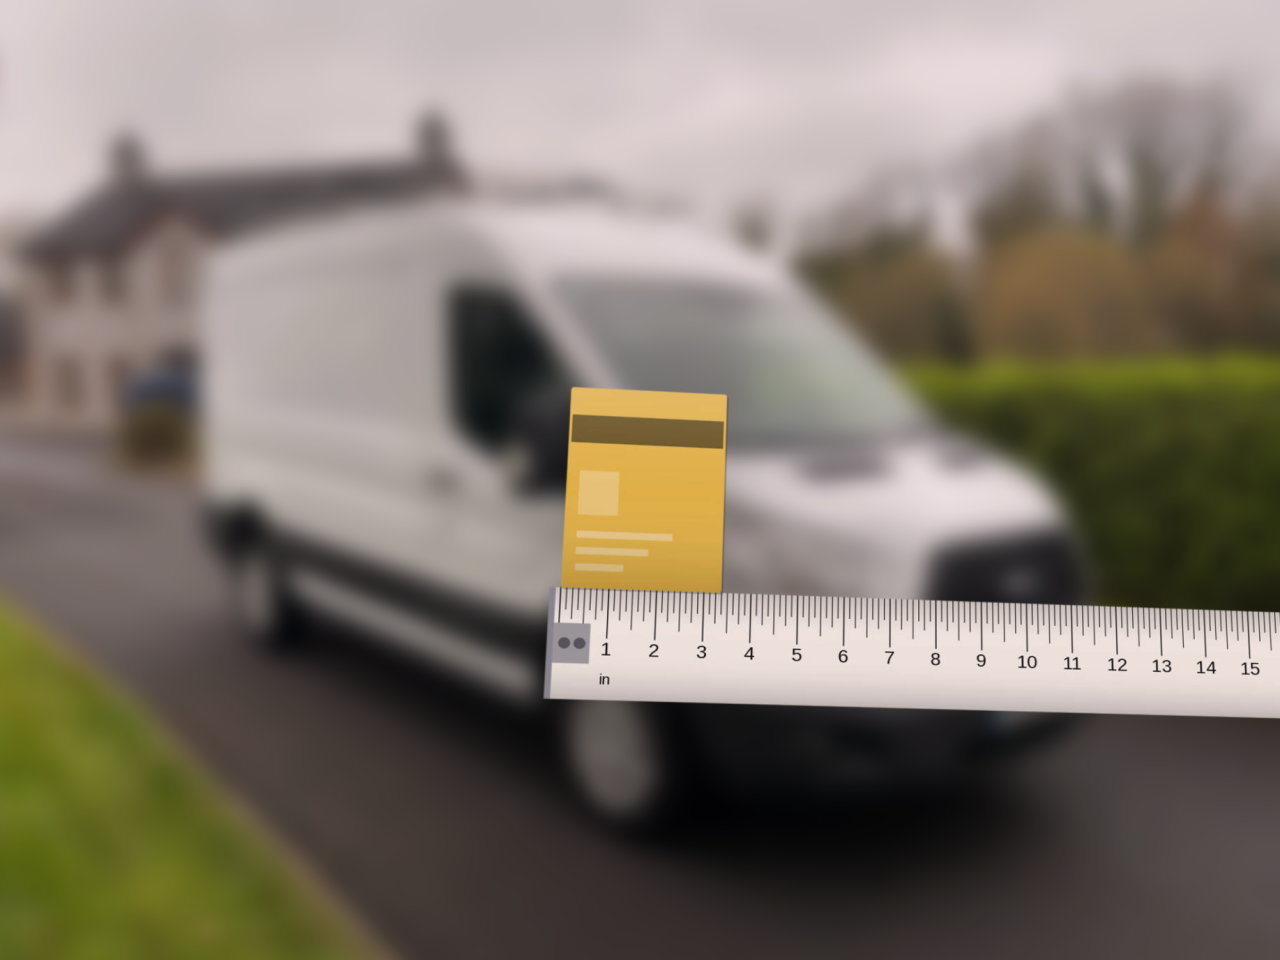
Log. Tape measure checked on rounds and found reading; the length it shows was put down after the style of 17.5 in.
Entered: 3.375 in
